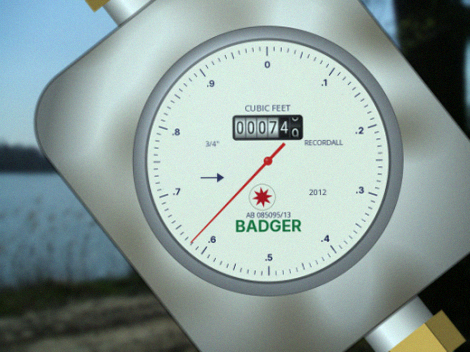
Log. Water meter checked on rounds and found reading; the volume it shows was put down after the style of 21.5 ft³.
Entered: 748.62 ft³
